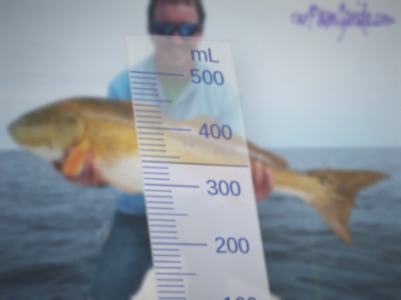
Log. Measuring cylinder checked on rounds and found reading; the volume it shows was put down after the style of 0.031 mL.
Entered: 340 mL
